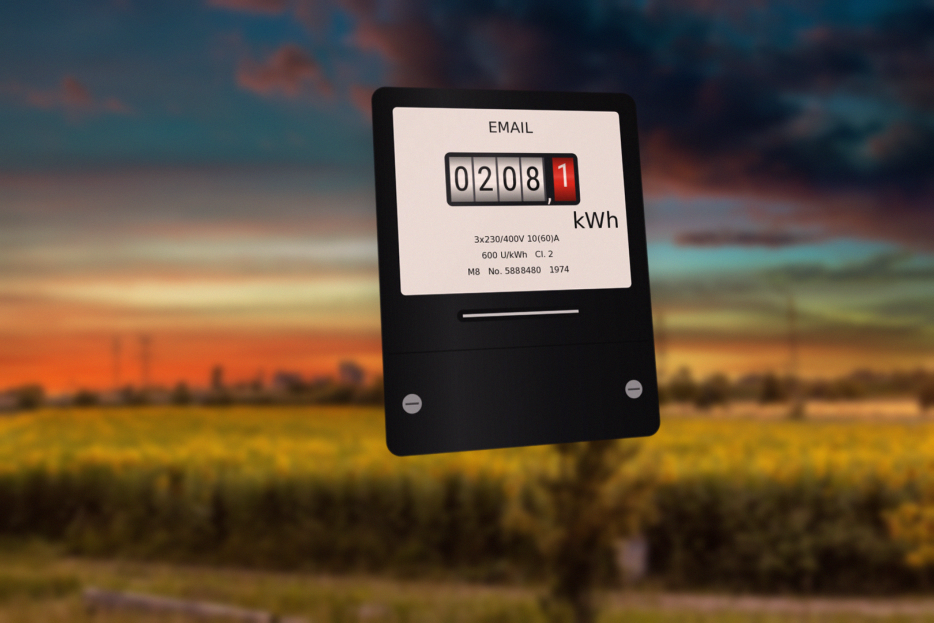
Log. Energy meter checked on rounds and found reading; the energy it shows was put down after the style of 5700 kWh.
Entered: 208.1 kWh
